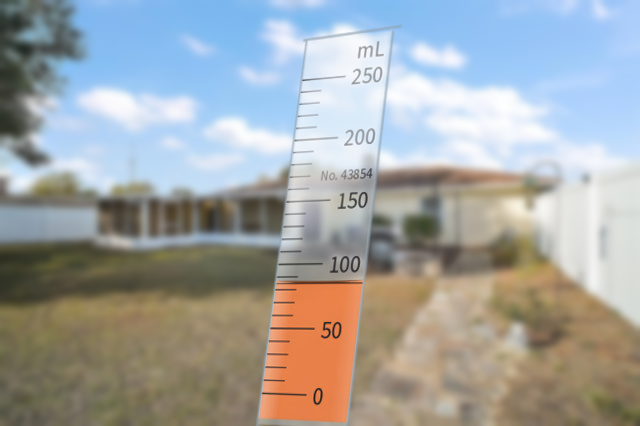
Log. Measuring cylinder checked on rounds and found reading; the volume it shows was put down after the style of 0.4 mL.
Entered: 85 mL
